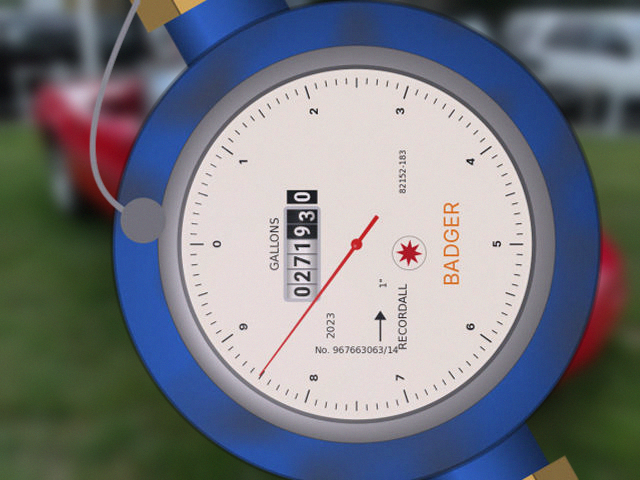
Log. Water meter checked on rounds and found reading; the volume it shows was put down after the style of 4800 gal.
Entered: 271928.5 gal
